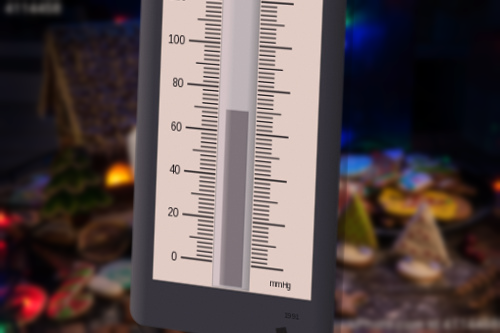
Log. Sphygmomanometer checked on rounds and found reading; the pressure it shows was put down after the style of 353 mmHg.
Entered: 70 mmHg
